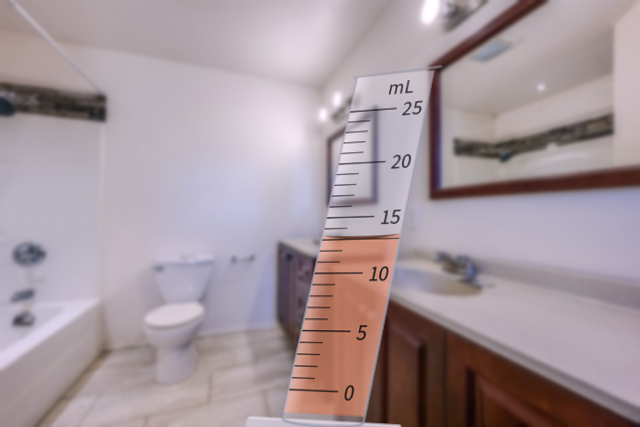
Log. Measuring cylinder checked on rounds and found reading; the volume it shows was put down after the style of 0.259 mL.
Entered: 13 mL
